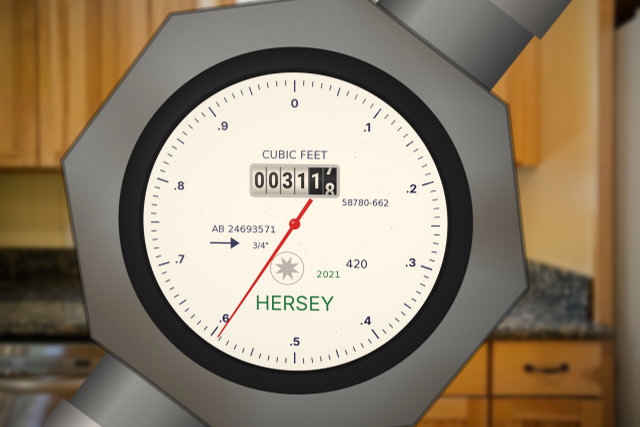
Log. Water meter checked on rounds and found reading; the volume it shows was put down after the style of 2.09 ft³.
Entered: 3117.59 ft³
